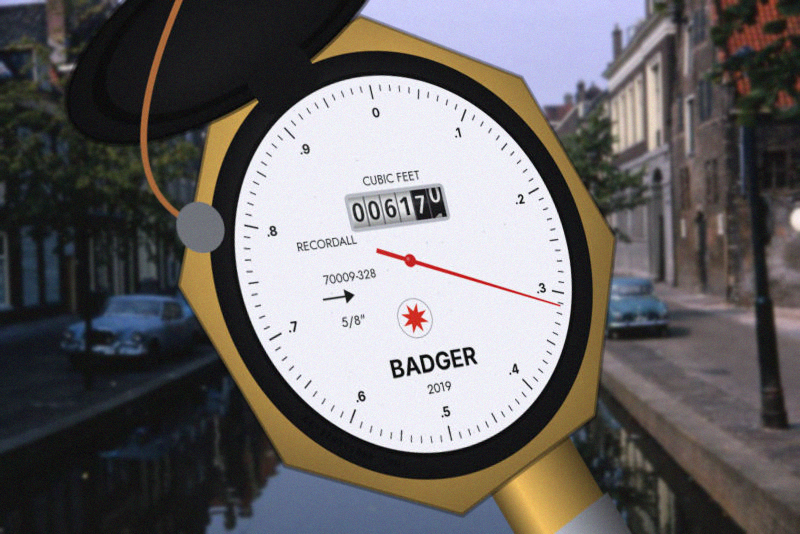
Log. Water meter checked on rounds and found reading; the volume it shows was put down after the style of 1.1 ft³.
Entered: 6170.31 ft³
